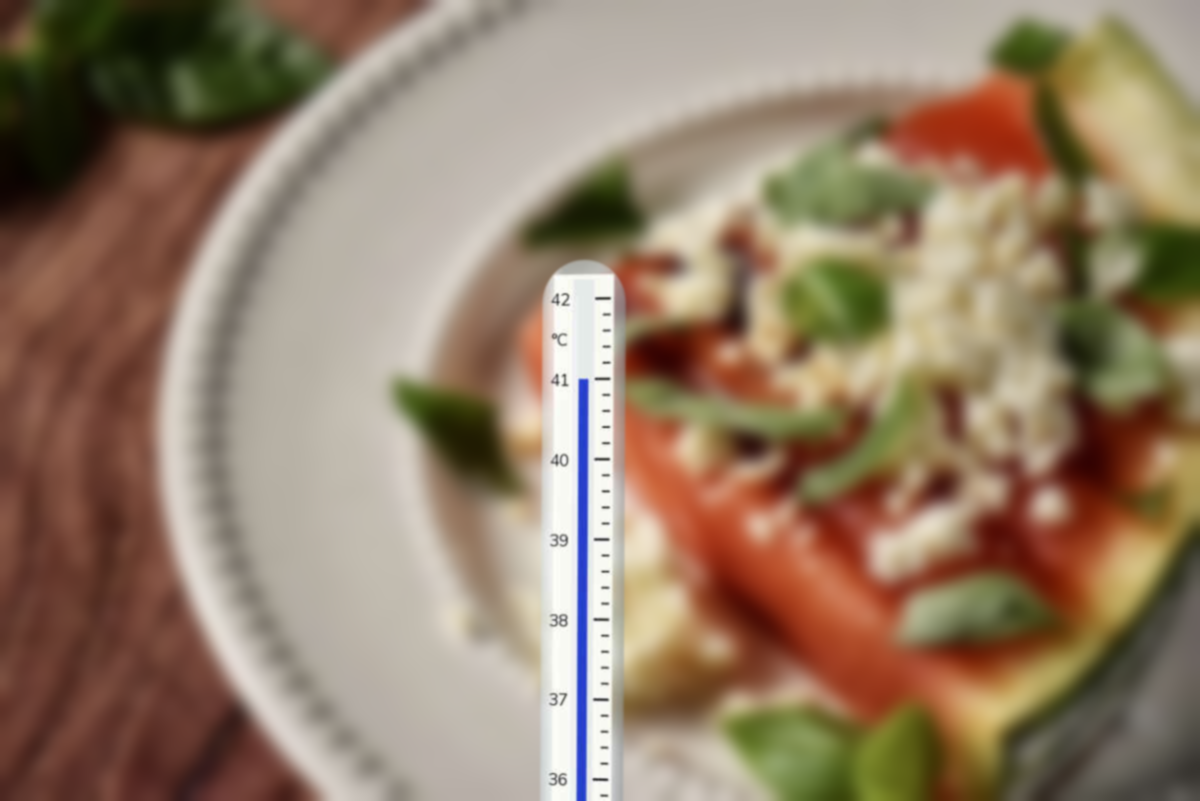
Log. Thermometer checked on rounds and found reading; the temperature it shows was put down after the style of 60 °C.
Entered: 41 °C
